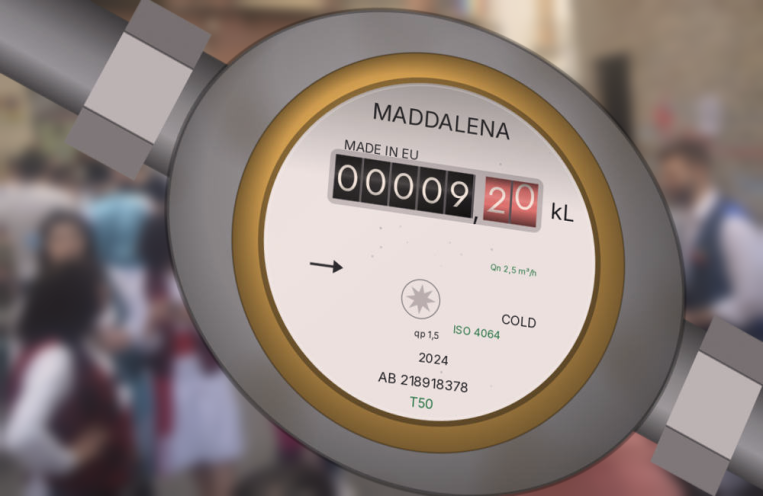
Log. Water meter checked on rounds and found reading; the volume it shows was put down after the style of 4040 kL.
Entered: 9.20 kL
